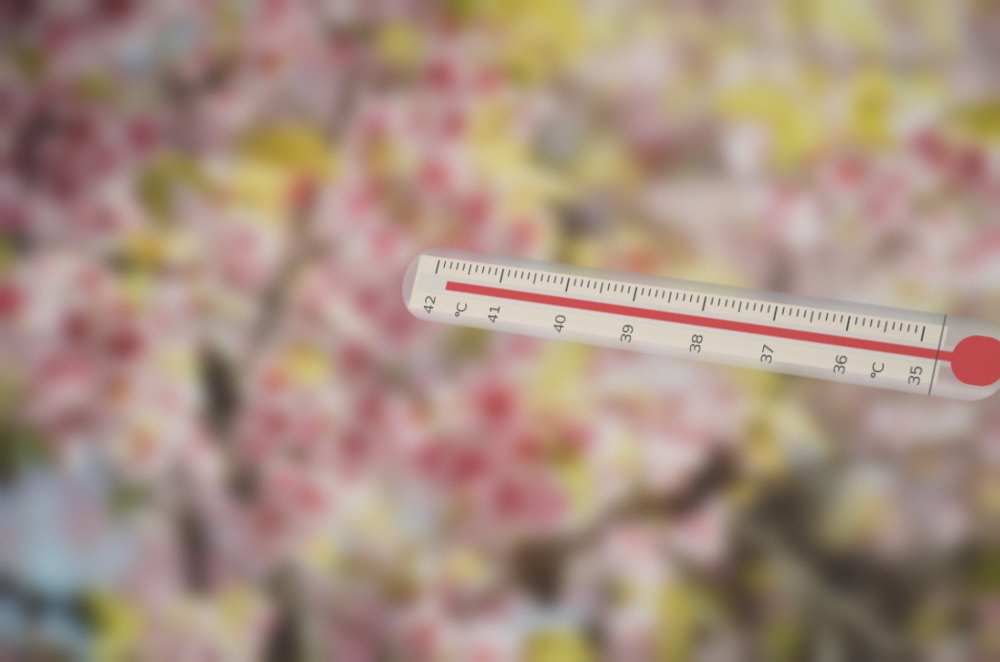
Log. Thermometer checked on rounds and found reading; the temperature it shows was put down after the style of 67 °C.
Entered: 41.8 °C
